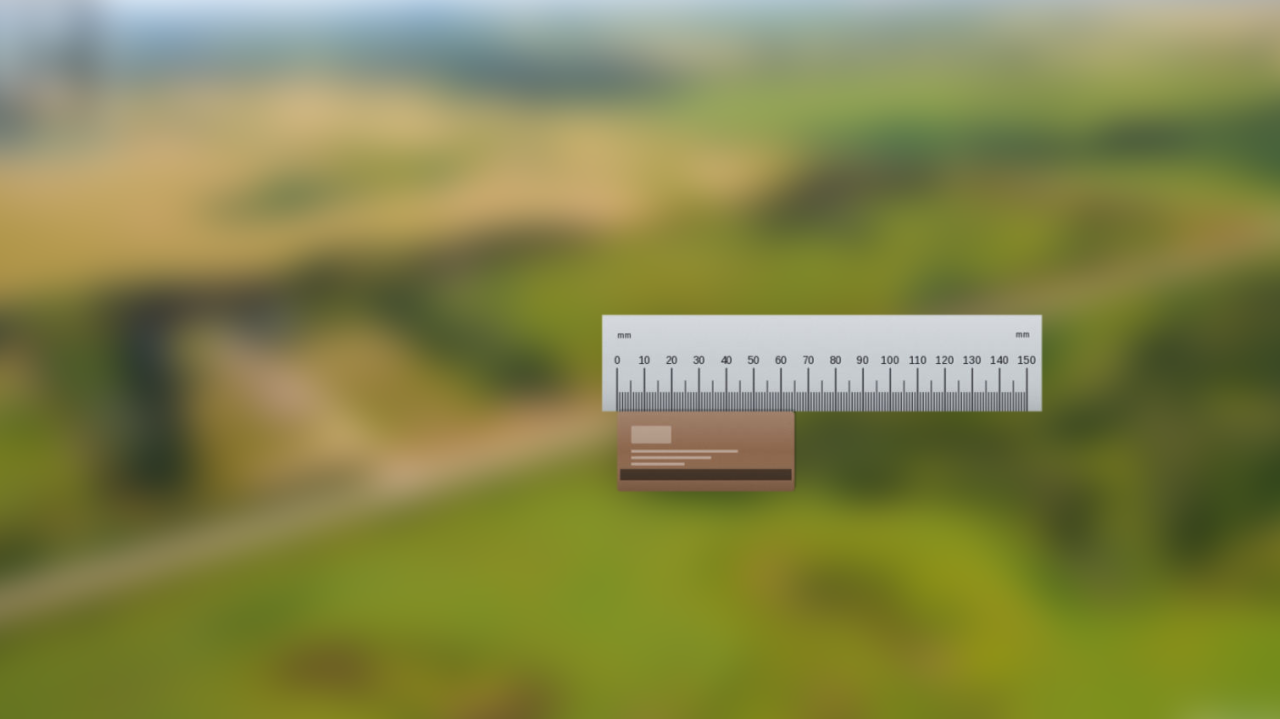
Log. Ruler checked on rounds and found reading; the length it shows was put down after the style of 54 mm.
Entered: 65 mm
